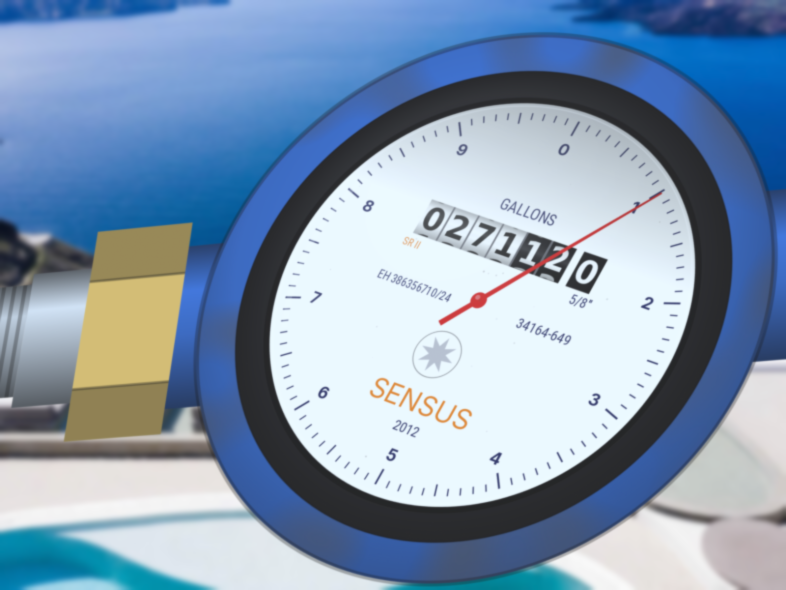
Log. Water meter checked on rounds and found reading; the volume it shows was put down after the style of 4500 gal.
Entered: 271121.0 gal
